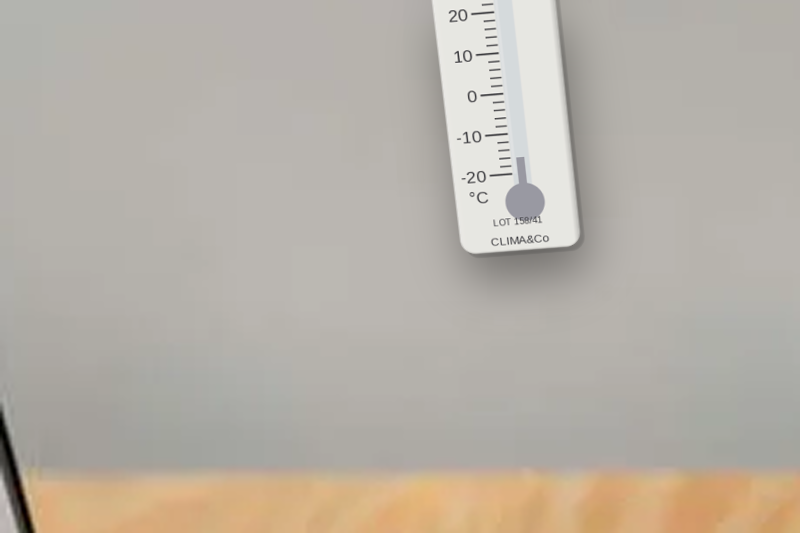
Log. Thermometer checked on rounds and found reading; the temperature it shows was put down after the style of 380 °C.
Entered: -16 °C
